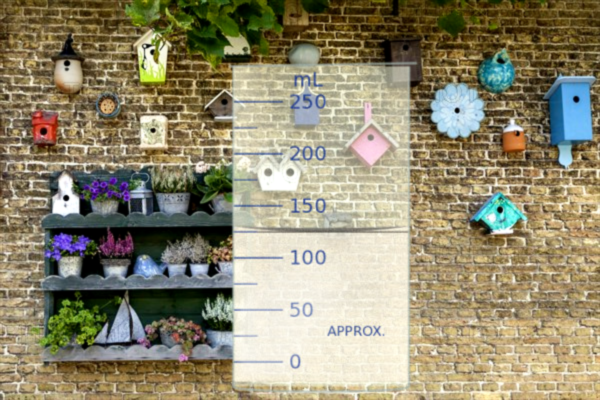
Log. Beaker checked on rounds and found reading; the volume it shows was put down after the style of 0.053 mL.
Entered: 125 mL
